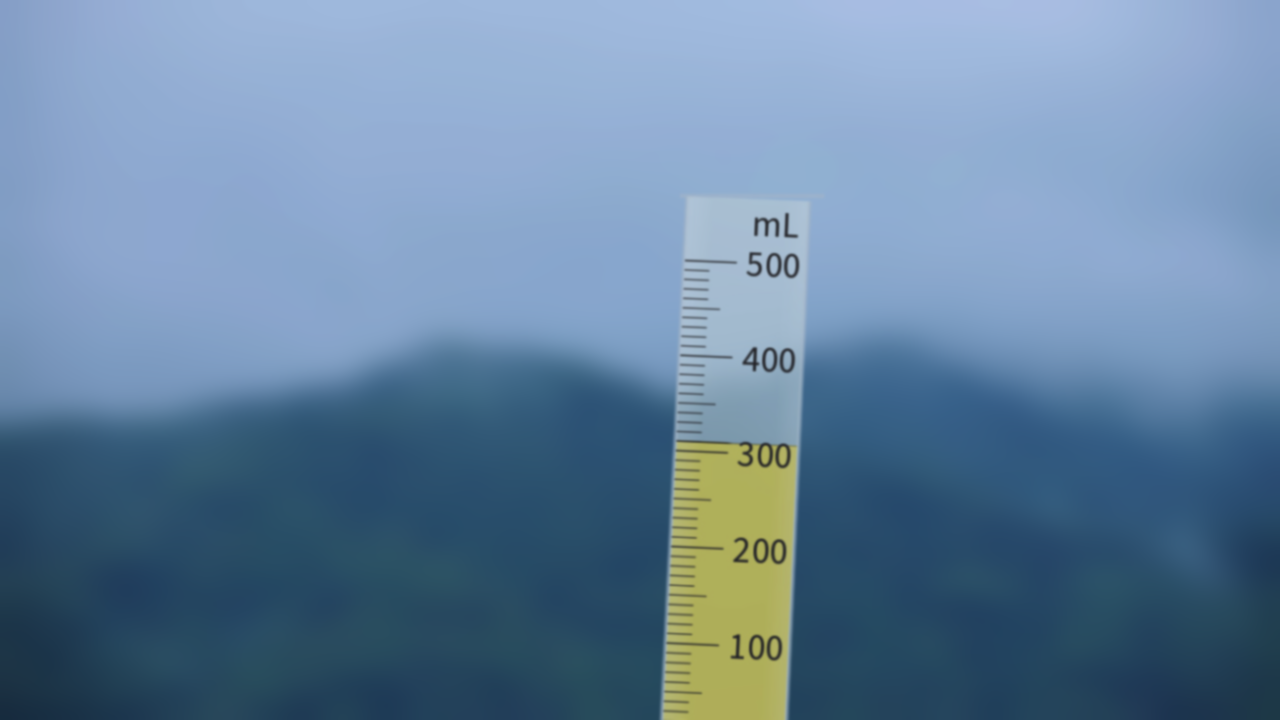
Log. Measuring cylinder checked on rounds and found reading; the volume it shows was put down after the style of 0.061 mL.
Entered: 310 mL
